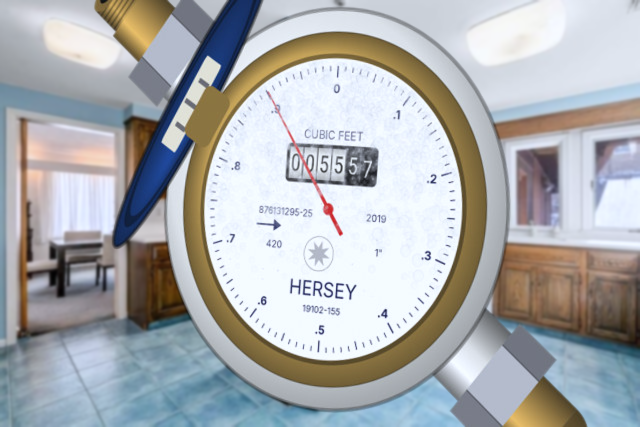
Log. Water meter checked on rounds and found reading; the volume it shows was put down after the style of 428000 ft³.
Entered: 5556.90 ft³
